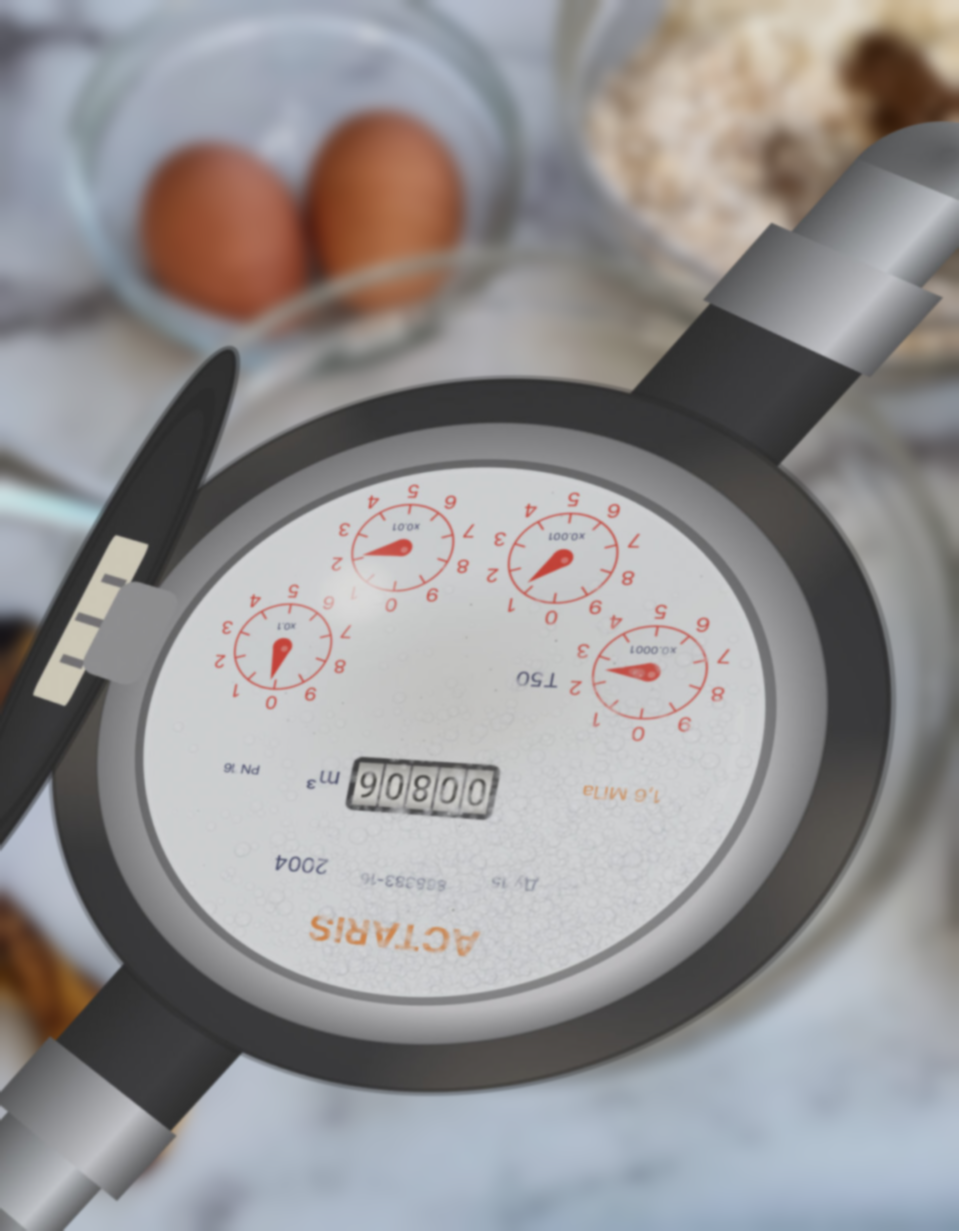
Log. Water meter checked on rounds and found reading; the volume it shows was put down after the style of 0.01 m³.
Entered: 806.0212 m³
